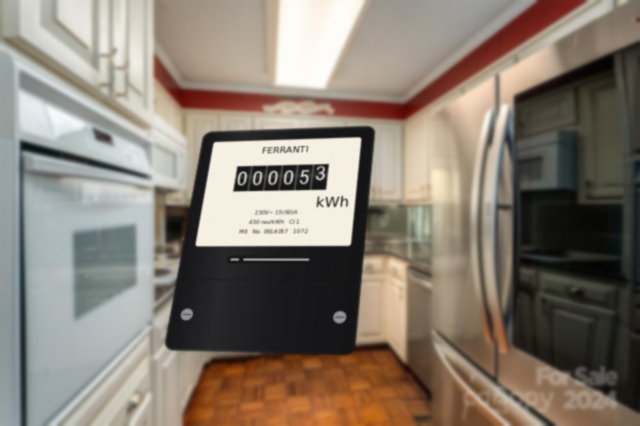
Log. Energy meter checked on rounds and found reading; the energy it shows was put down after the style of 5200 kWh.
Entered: 53 kWh
